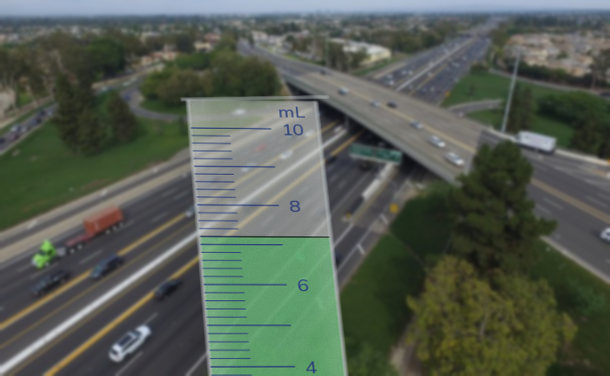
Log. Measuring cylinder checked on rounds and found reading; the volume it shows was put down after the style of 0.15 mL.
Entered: 7.2 mL
